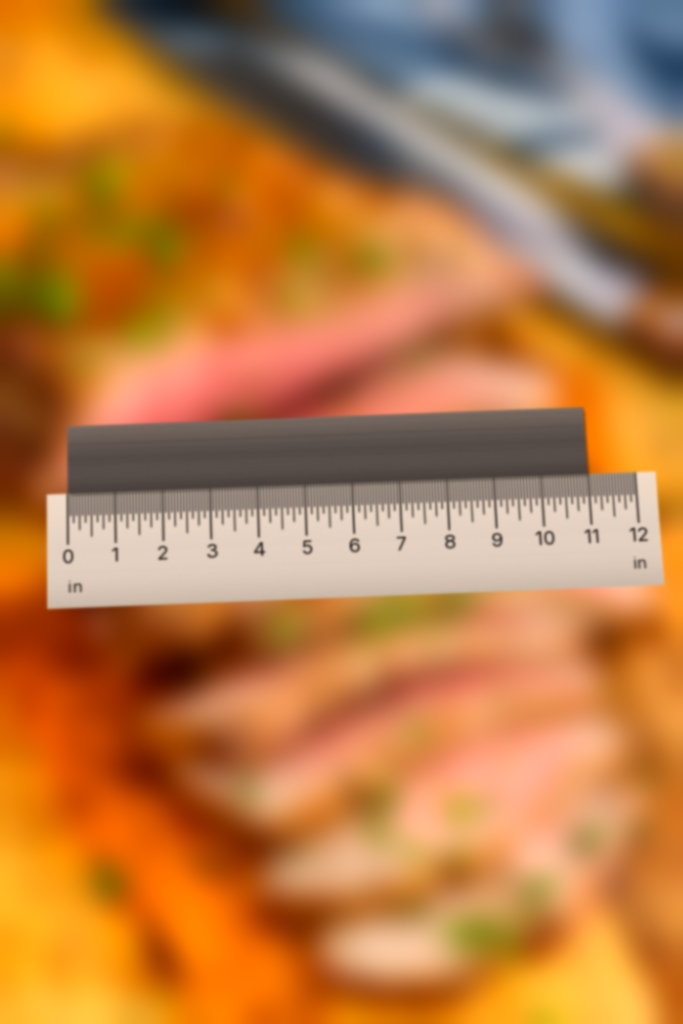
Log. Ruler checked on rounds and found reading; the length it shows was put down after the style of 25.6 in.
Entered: 11 in
